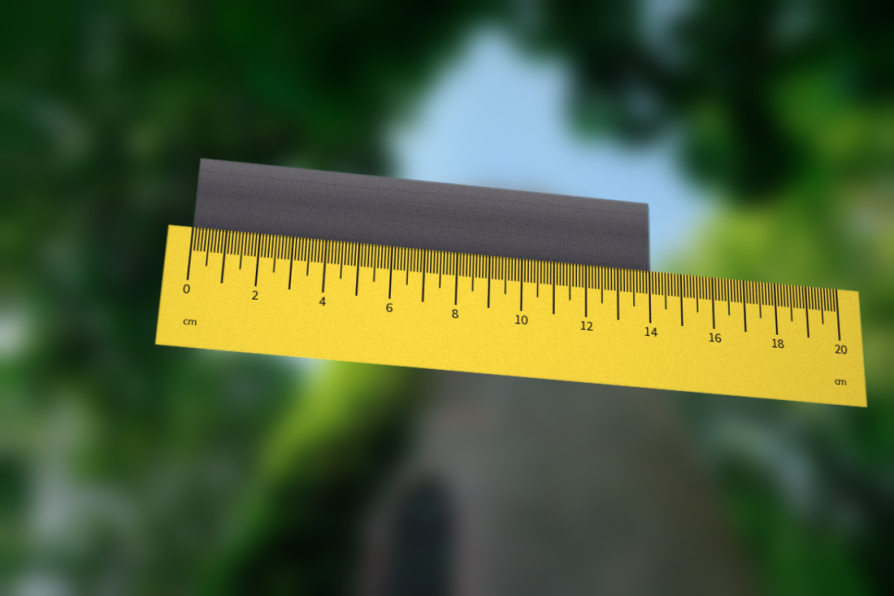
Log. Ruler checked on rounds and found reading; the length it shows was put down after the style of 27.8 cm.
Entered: 14 cm
